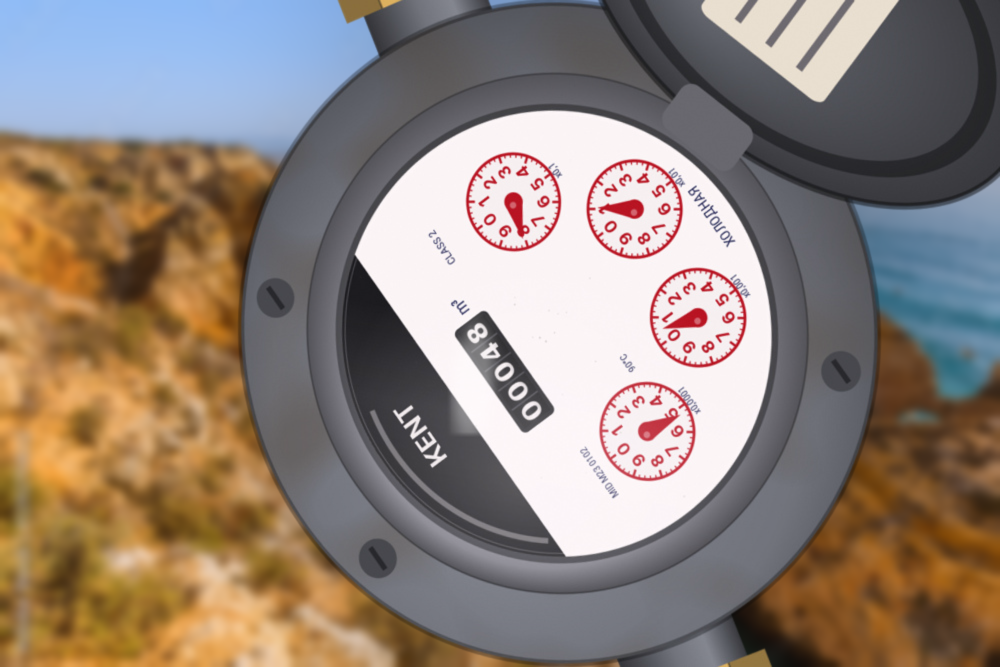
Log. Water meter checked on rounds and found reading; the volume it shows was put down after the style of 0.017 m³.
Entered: 48.8105 m³
